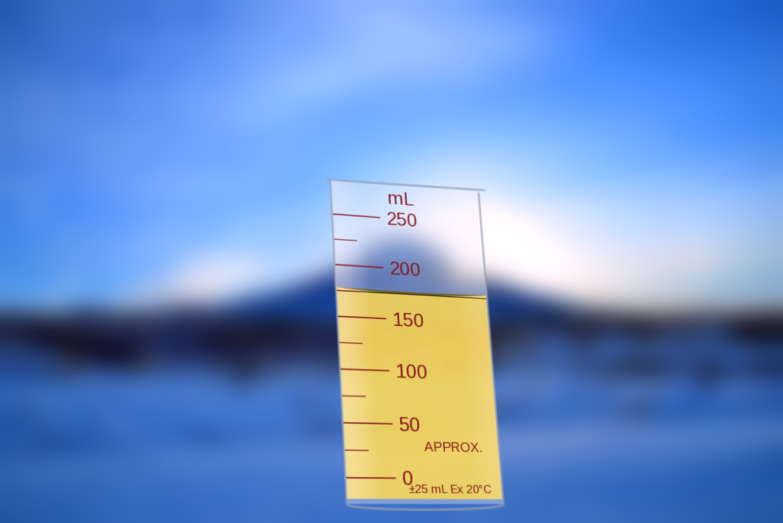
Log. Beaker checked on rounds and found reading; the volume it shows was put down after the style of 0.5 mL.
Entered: 175 mL
